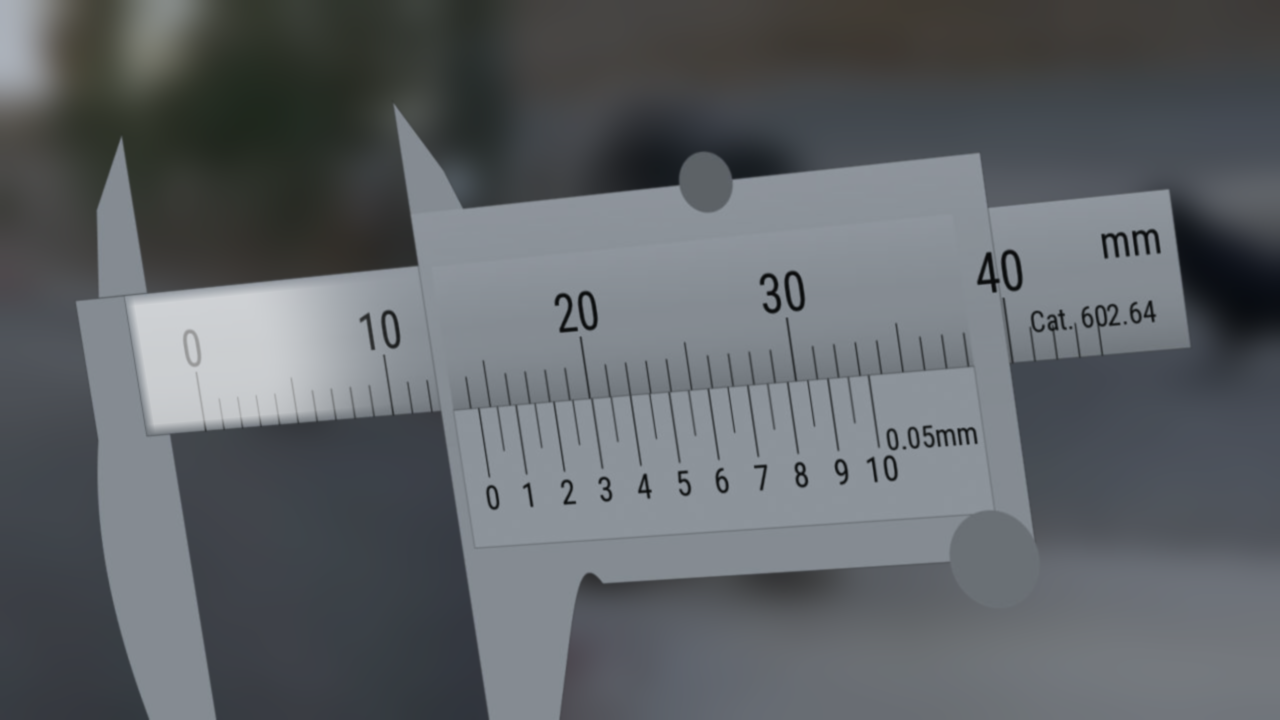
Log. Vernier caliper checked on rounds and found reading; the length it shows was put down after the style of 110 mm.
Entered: 14.4 mm
